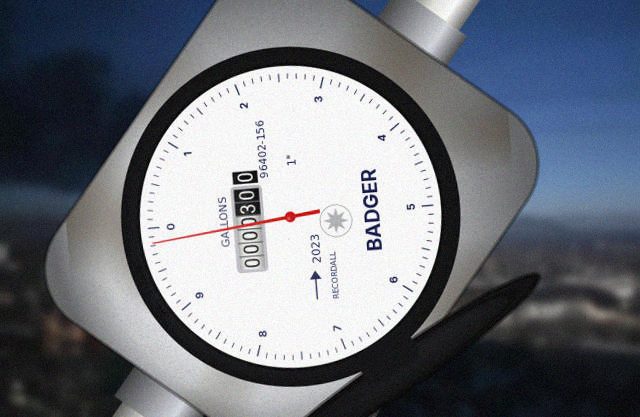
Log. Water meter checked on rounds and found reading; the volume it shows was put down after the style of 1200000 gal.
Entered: 299.8 gal
